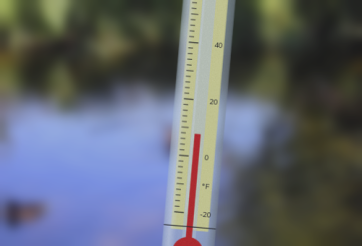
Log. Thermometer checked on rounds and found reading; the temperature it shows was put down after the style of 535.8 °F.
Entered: 8 °F
